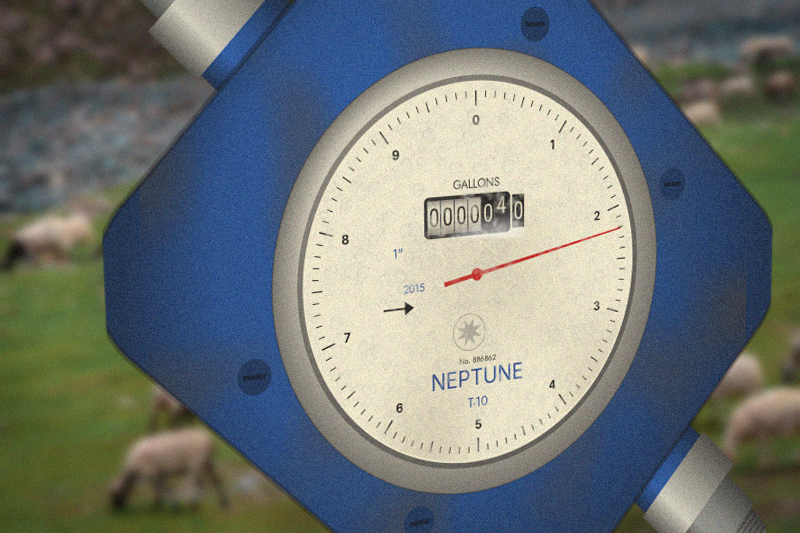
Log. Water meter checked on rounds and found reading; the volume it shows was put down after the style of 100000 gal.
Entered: 42.2 gal
